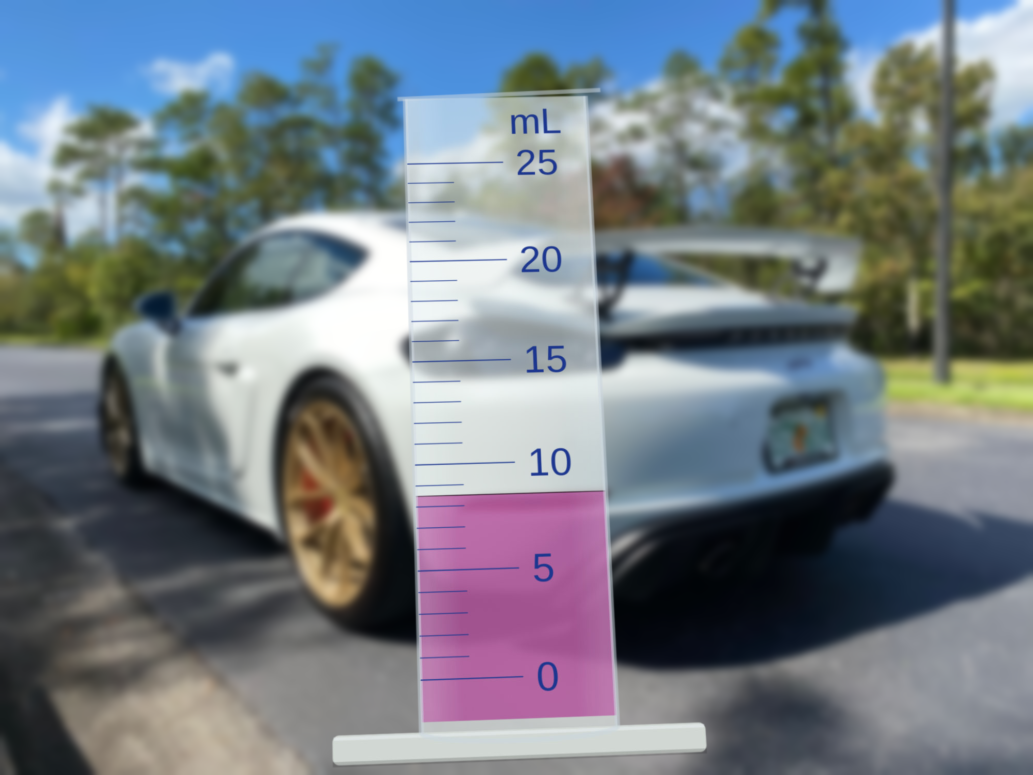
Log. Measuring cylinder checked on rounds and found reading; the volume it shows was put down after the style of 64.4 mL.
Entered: 8.5 mL
